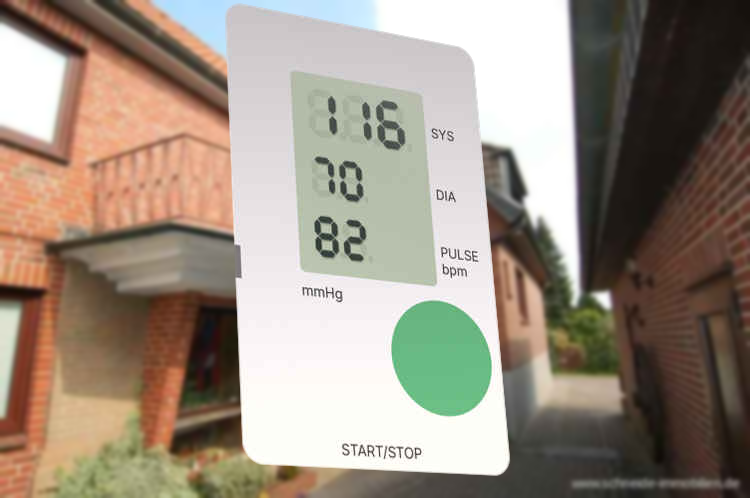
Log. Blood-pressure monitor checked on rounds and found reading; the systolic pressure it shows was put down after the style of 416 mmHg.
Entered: 116 mmHg
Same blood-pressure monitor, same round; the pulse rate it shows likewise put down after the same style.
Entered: 82 bpm
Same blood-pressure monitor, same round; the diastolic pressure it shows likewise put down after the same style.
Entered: 70 mmHg
